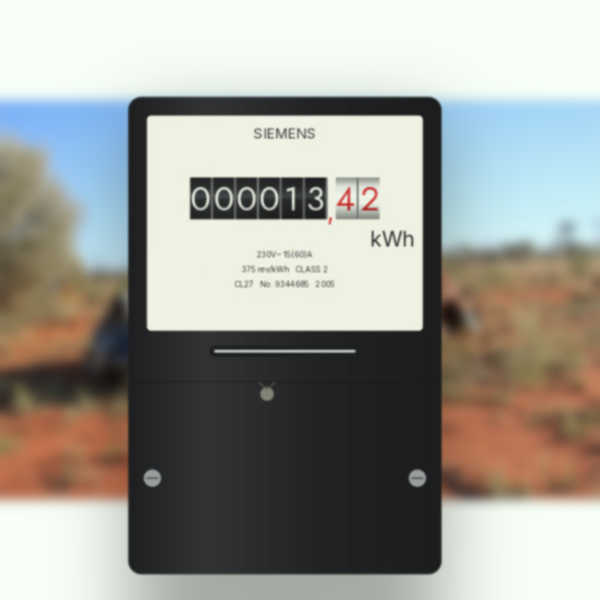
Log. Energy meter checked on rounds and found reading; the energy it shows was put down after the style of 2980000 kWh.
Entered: 13.42 kWh
